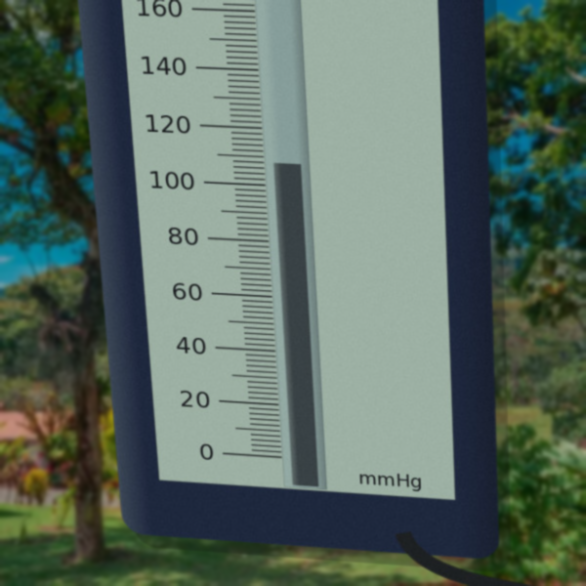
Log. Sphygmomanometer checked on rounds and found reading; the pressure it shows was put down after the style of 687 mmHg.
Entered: 108 mmHg
